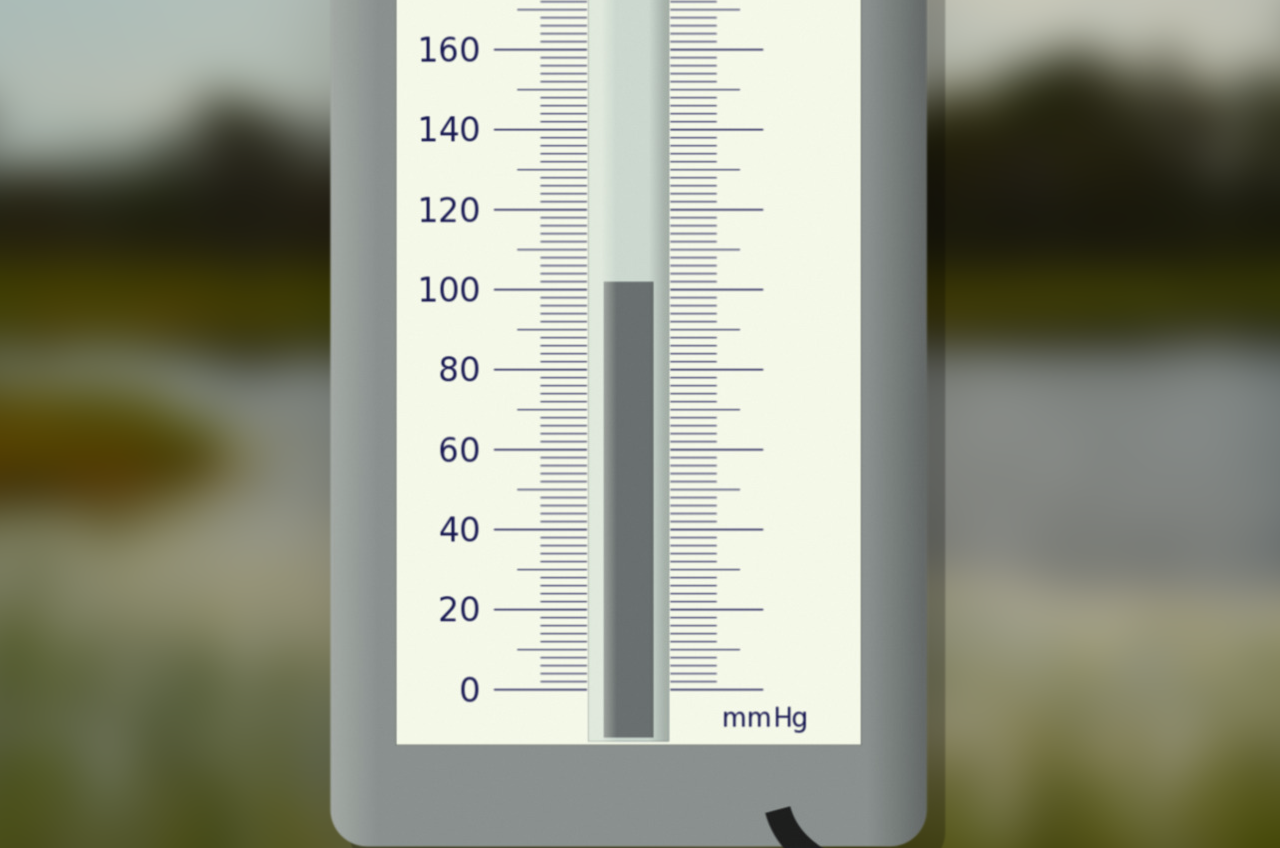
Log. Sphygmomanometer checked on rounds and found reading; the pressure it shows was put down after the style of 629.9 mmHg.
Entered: 102 mmHg
